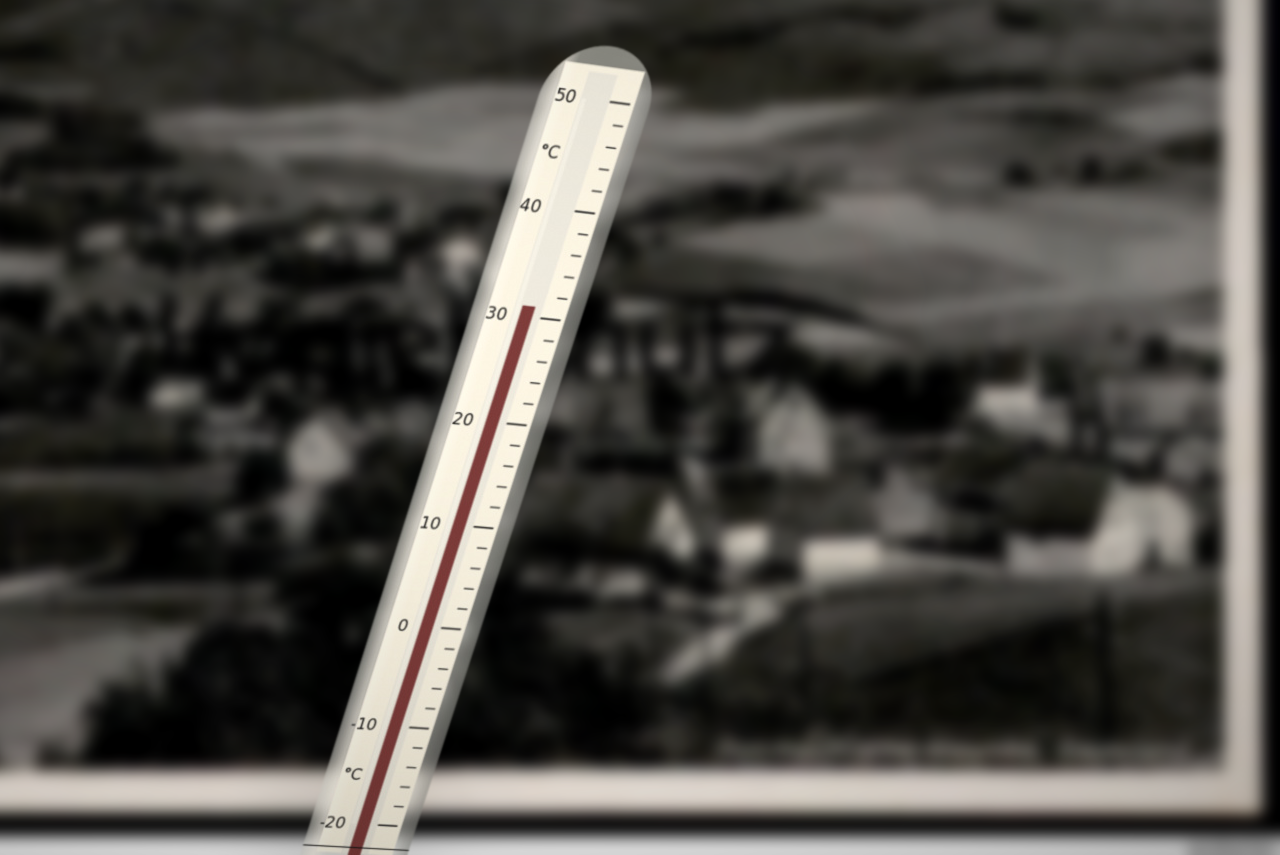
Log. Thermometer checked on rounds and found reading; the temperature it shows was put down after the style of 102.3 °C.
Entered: 31 °C
